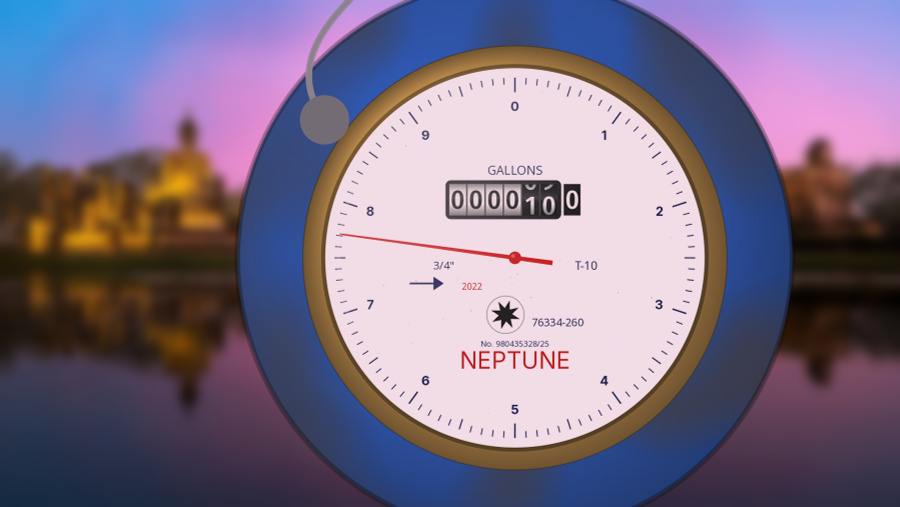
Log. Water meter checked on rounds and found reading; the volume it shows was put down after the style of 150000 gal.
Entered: 97.7 gal
